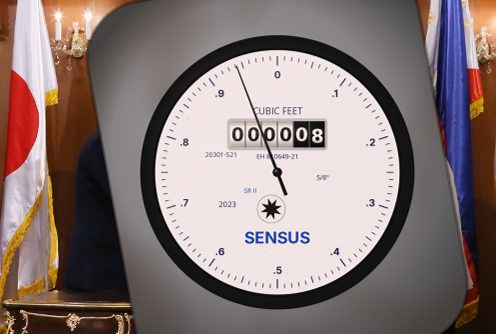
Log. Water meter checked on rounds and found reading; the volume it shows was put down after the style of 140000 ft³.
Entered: 7.94 ft³
